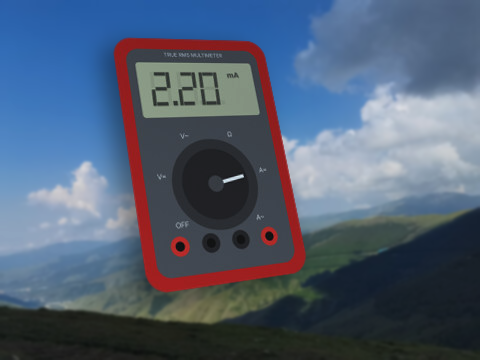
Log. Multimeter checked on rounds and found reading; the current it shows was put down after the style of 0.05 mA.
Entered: 2.20 mA
